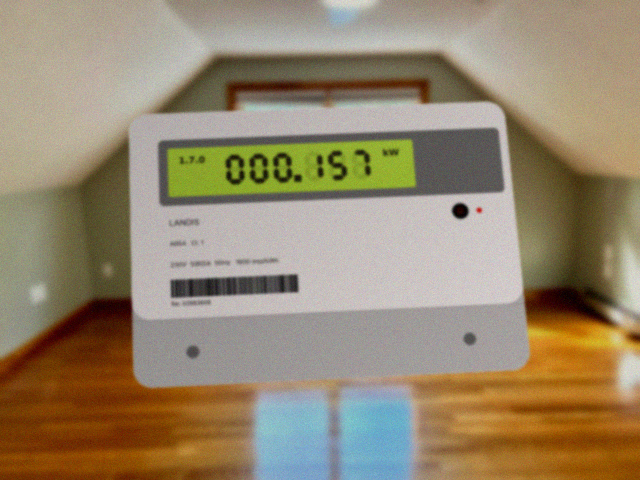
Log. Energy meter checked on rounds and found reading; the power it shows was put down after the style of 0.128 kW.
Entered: 0.157 kW
